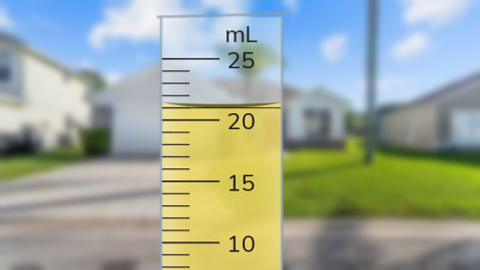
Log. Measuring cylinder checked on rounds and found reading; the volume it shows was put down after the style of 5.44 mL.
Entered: 21 mL
